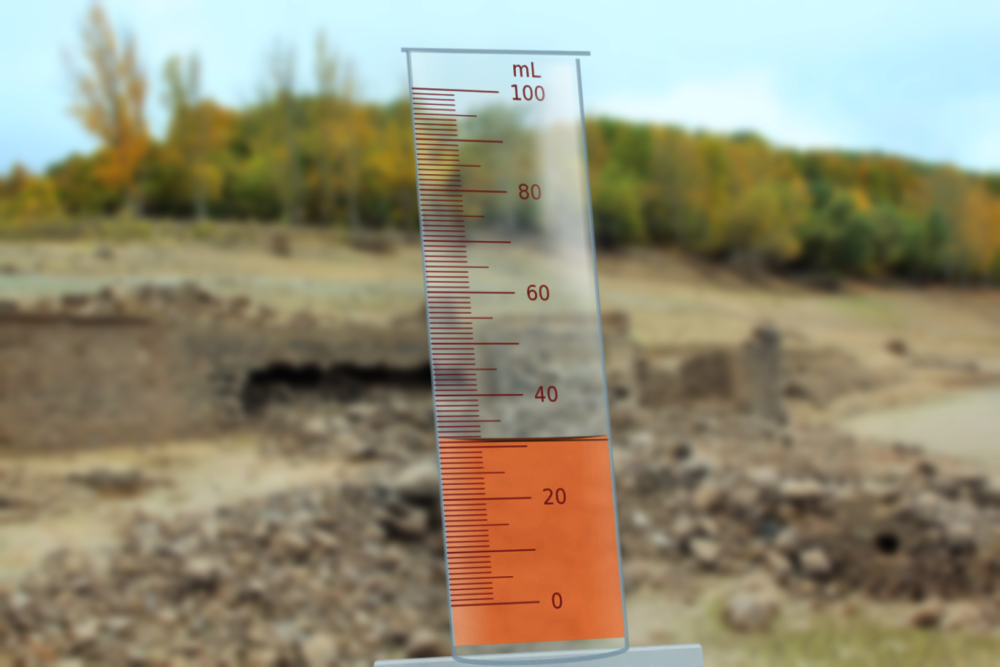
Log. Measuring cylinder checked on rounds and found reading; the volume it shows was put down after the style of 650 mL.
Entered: 31 mL
